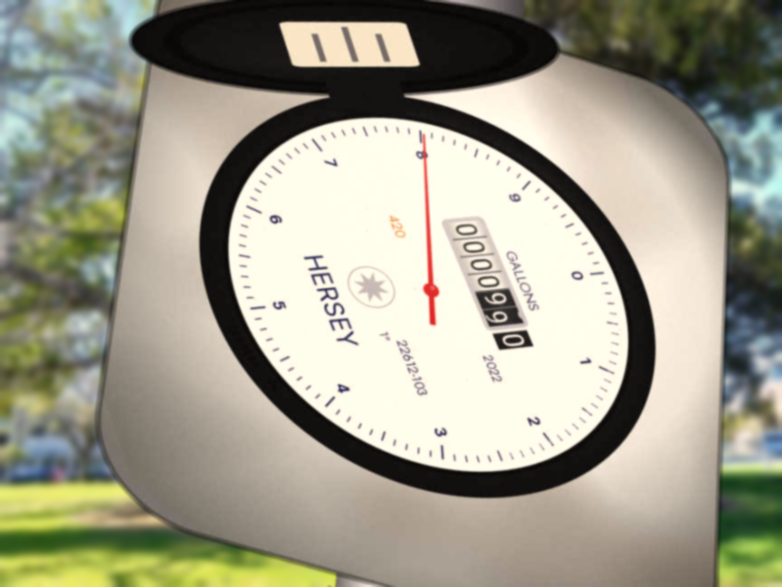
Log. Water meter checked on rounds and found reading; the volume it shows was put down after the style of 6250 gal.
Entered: 988.0 gal
